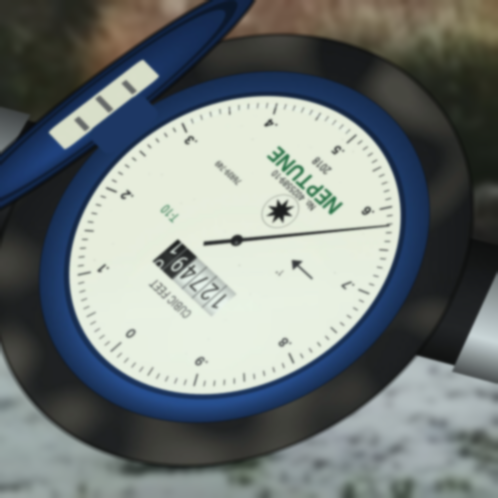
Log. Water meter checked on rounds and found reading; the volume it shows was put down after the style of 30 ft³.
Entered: 127490.62 ft³
